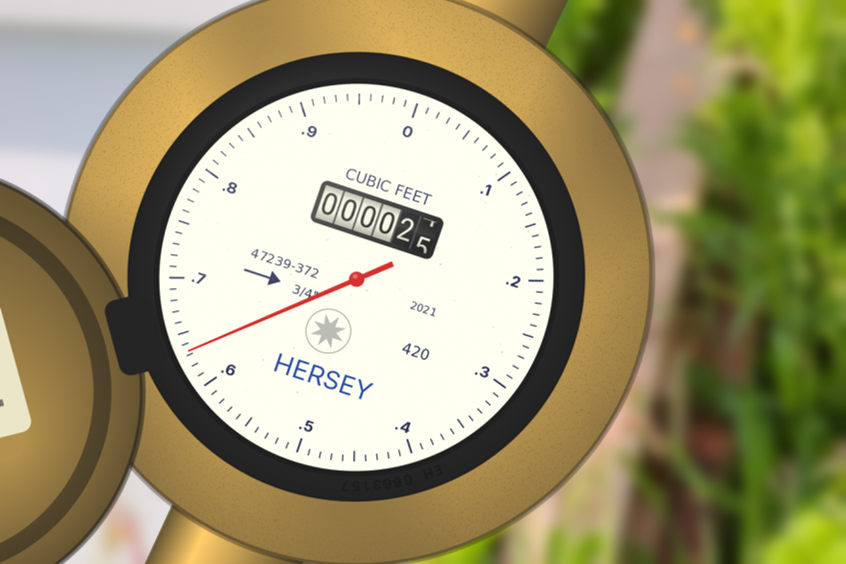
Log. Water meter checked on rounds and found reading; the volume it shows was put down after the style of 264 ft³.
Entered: 24.63 ft³
